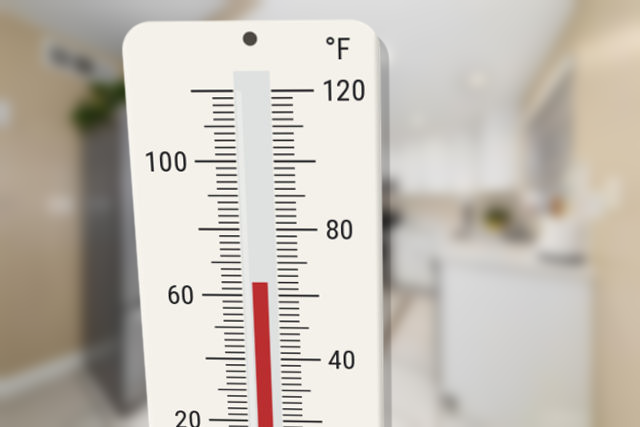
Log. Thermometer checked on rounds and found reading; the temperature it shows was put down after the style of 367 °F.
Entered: 64 °F
